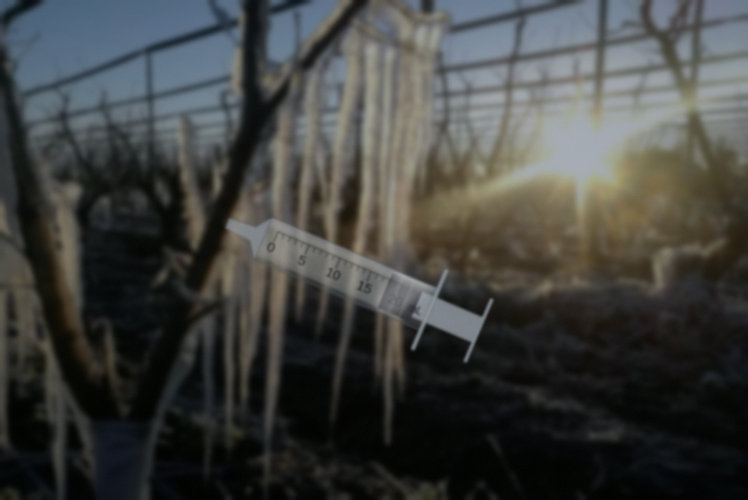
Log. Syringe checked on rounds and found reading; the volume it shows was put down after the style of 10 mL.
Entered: 18 mL
